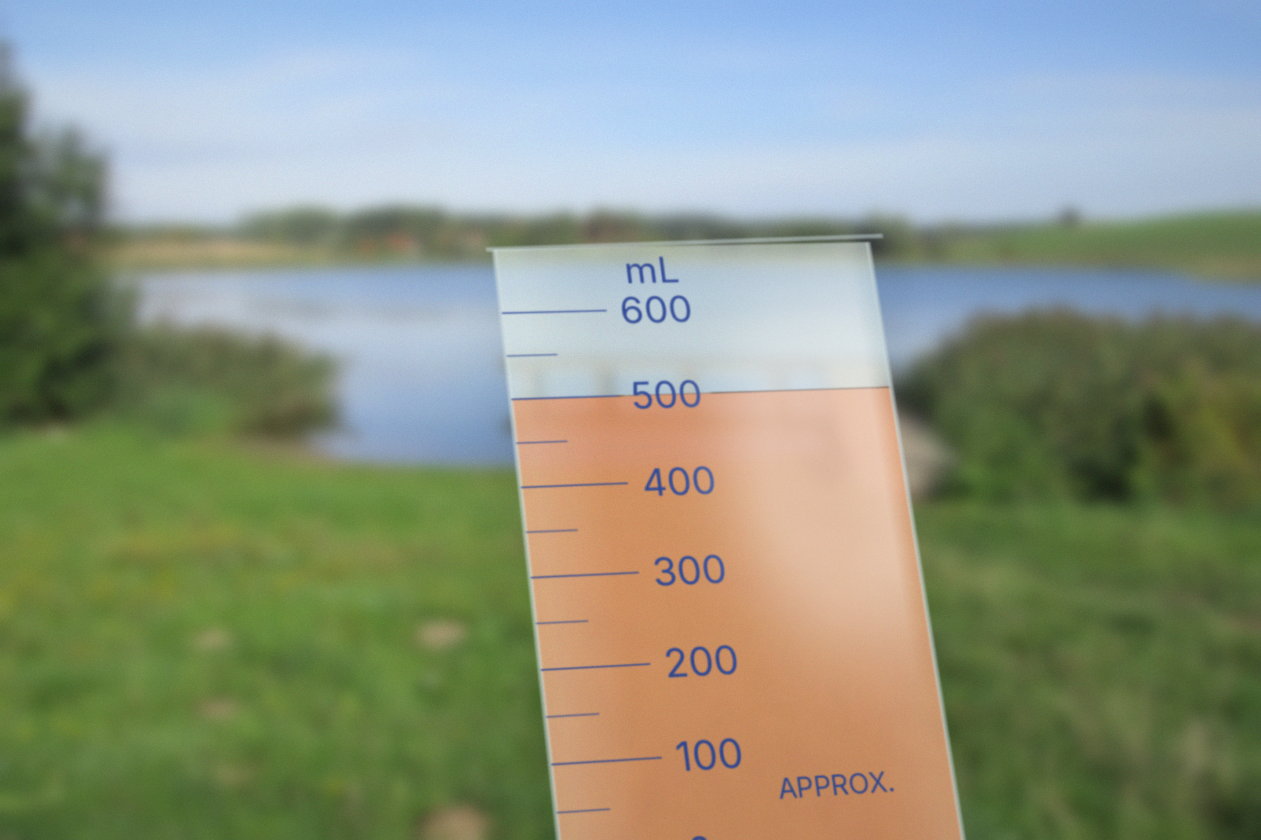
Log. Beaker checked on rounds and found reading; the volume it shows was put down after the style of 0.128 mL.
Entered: 500 mL
